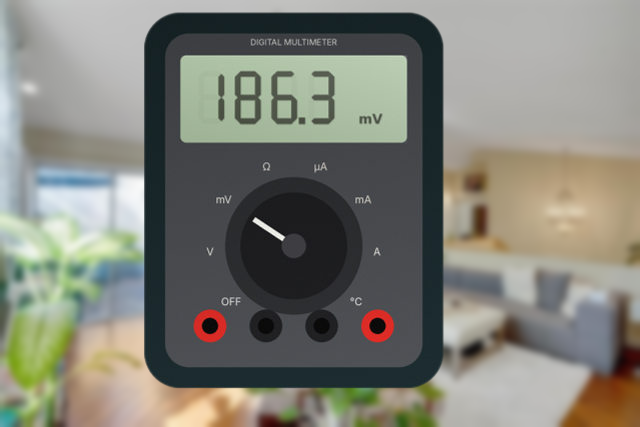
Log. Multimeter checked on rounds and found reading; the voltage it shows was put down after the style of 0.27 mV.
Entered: 186.3 mV
